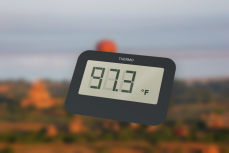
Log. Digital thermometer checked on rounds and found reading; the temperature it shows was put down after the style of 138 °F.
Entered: 97.3 °F
